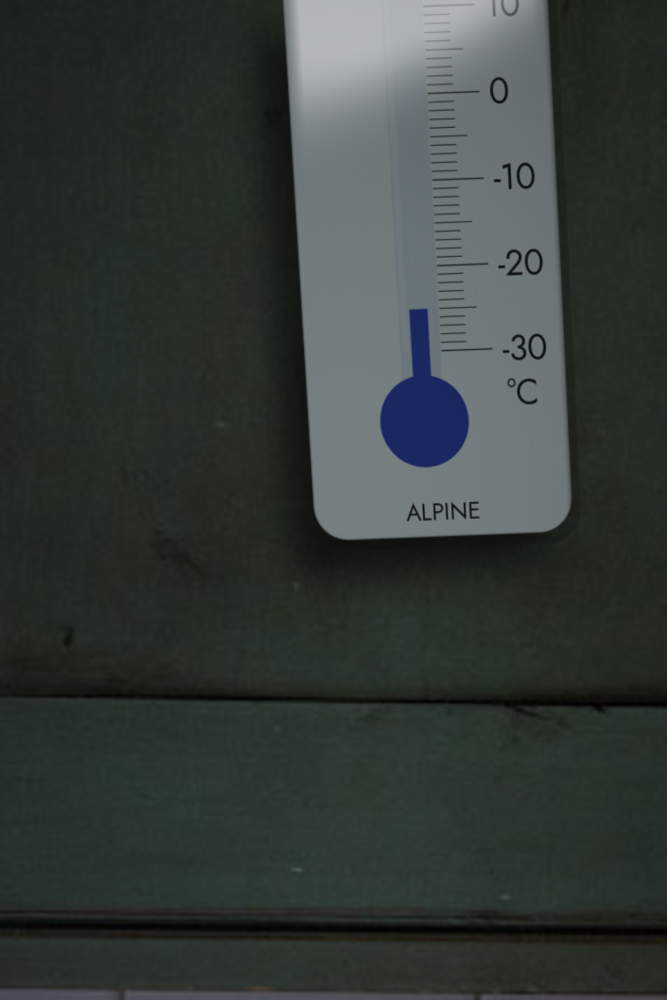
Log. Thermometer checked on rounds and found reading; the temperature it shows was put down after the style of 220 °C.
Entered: -25 °C
